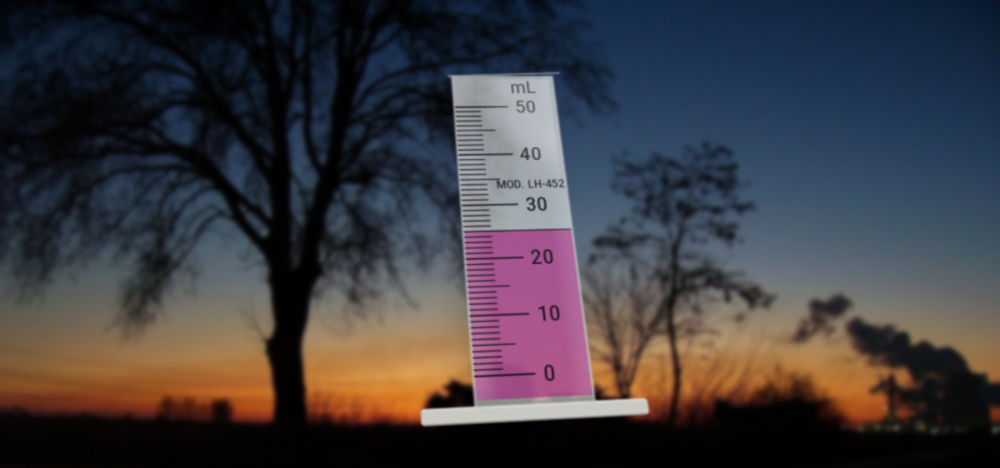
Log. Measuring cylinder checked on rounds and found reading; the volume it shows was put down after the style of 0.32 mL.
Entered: 25 mL
